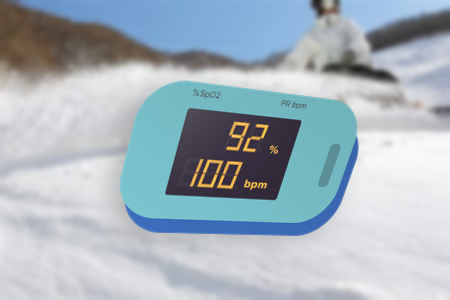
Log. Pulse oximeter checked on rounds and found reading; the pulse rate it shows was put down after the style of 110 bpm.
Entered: 100 bpm
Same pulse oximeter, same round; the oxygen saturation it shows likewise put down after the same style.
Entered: 92 %
